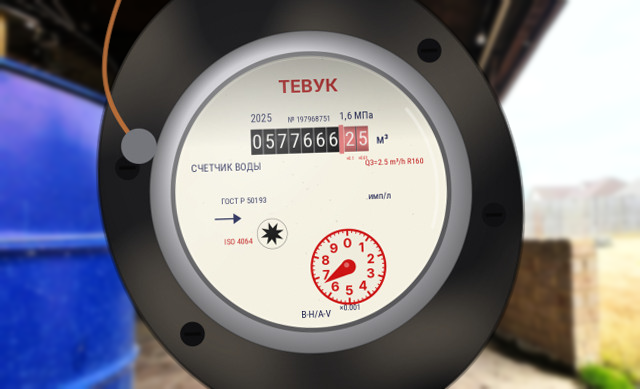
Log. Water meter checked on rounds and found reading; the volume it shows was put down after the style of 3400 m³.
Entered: 577666.256 m³
